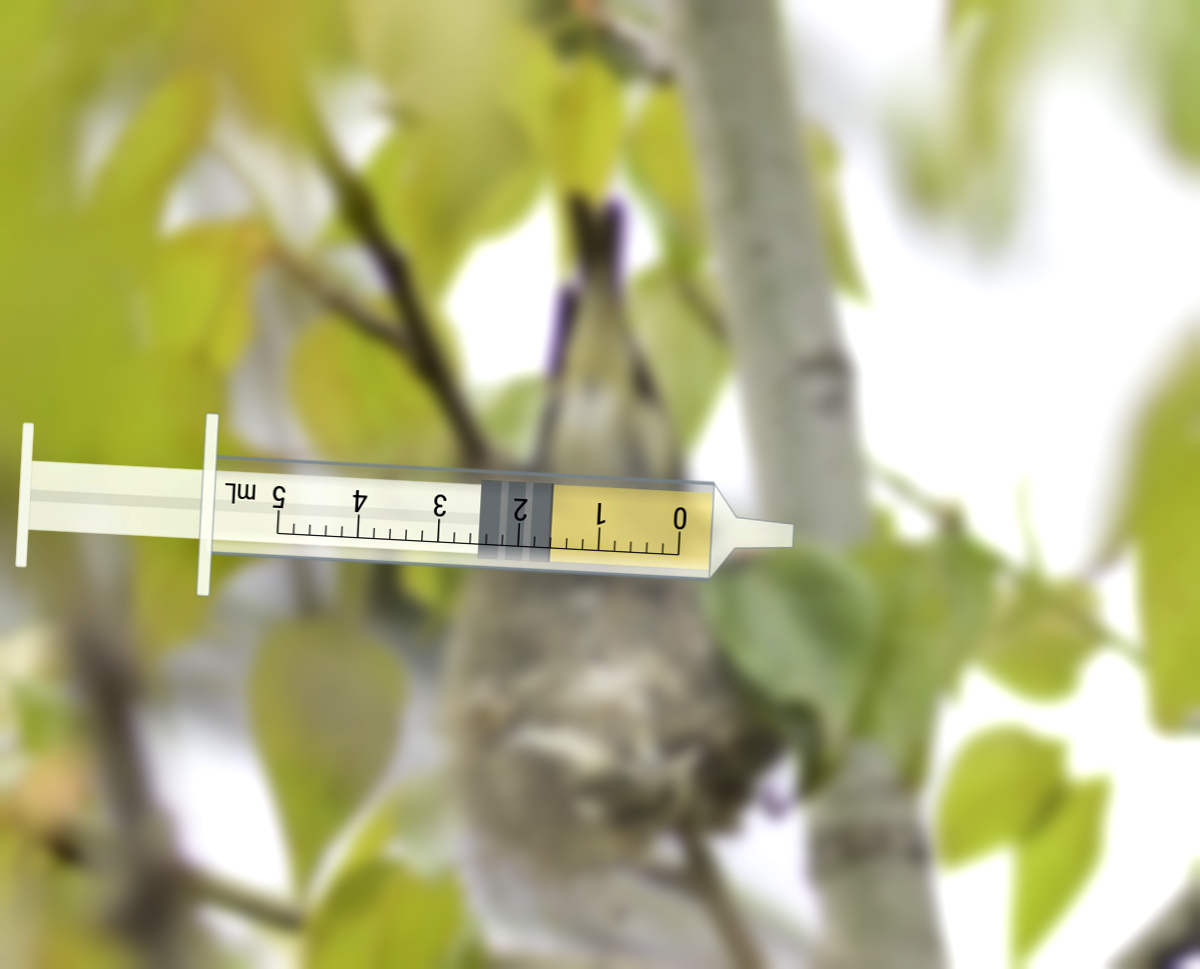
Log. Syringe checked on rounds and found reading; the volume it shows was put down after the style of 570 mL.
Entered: 1.6 mL
